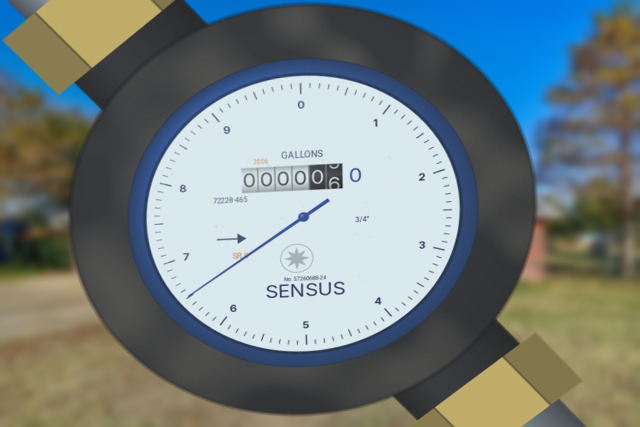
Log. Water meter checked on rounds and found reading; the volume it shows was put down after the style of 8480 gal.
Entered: 56.5 gal
